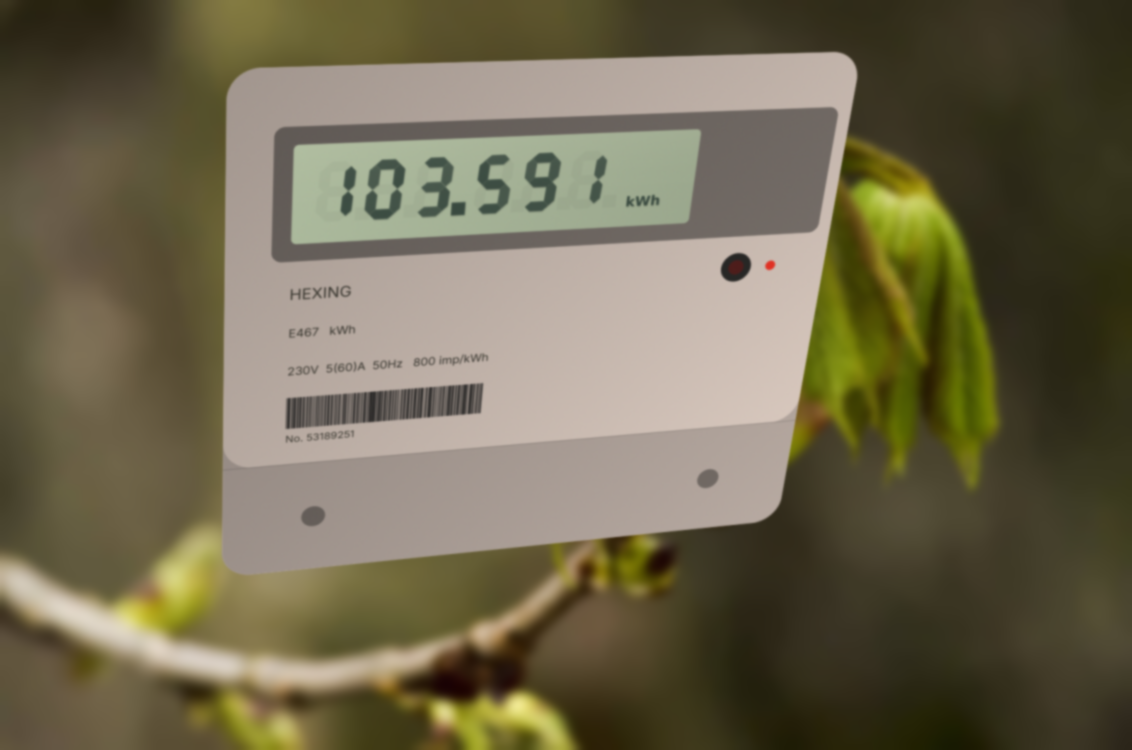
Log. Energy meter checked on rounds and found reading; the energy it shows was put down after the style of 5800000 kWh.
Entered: 103.591 kWh
